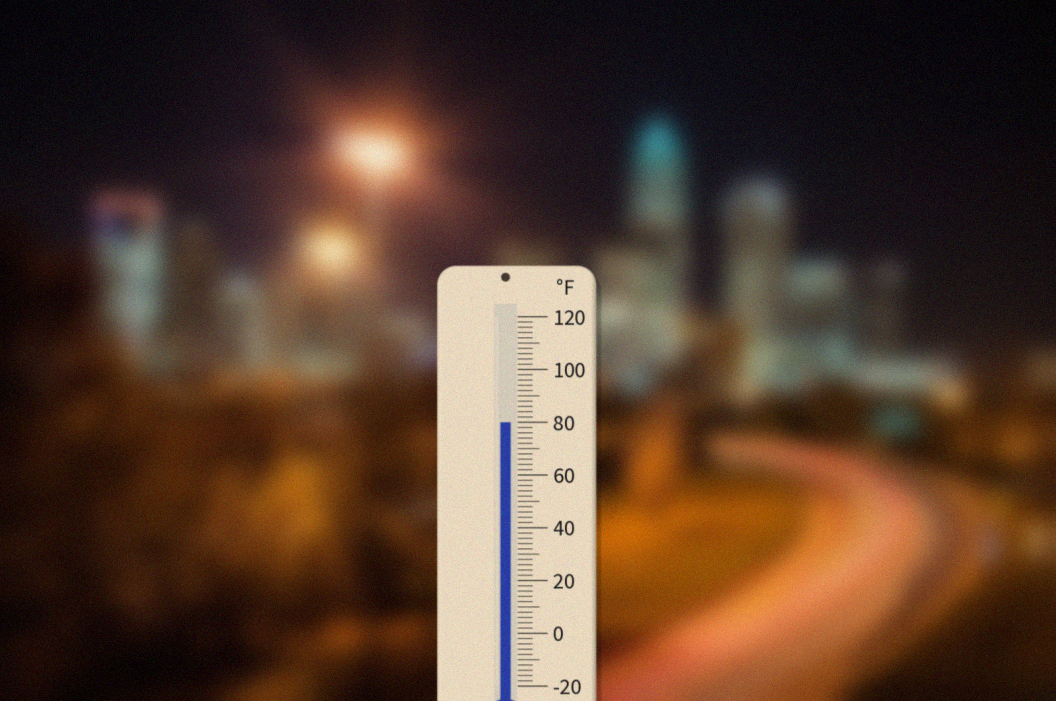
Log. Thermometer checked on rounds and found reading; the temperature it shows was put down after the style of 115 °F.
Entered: 80 °F
